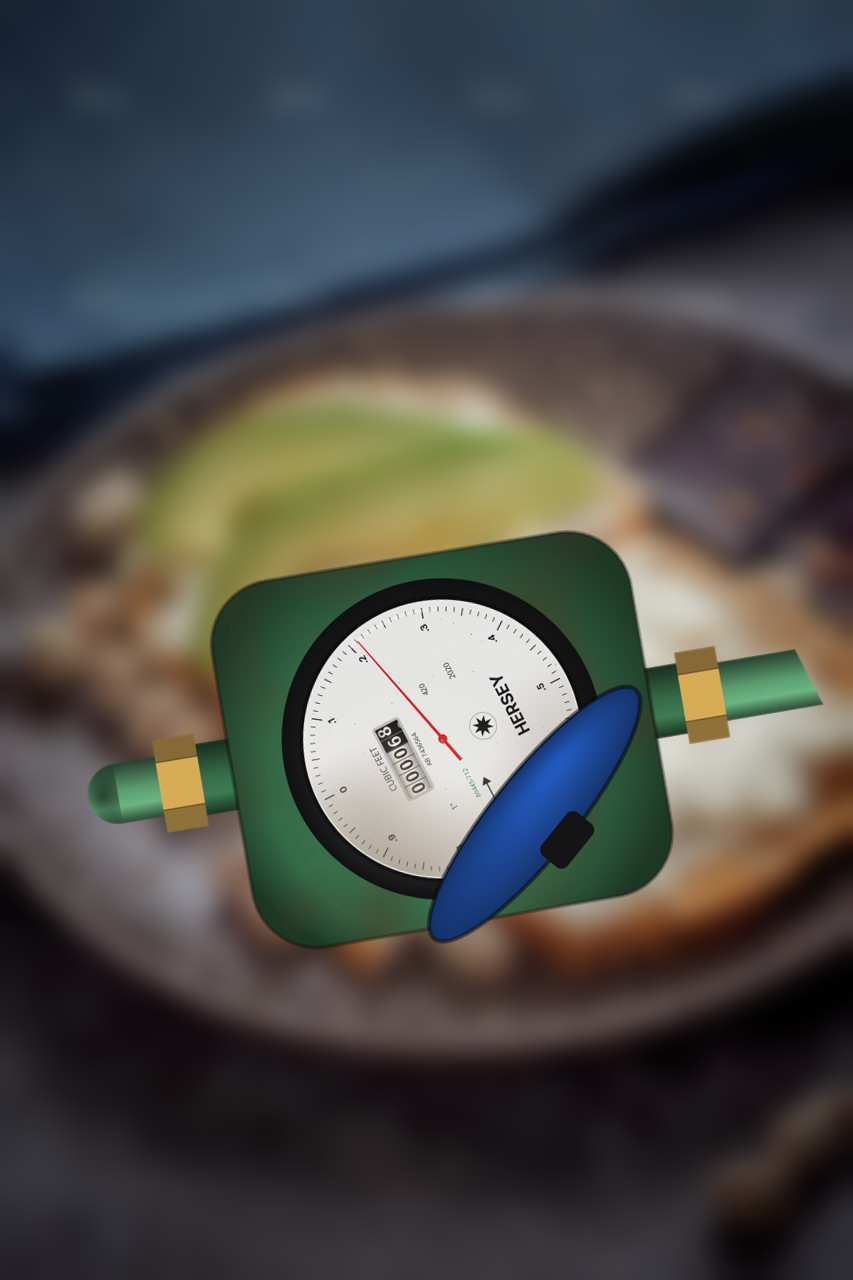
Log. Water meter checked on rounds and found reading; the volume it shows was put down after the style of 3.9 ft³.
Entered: 68.21 ft³
